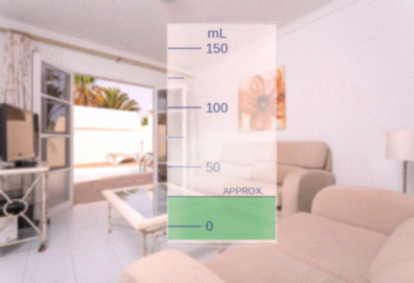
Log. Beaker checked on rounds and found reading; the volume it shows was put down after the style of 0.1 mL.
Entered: 25 mL
